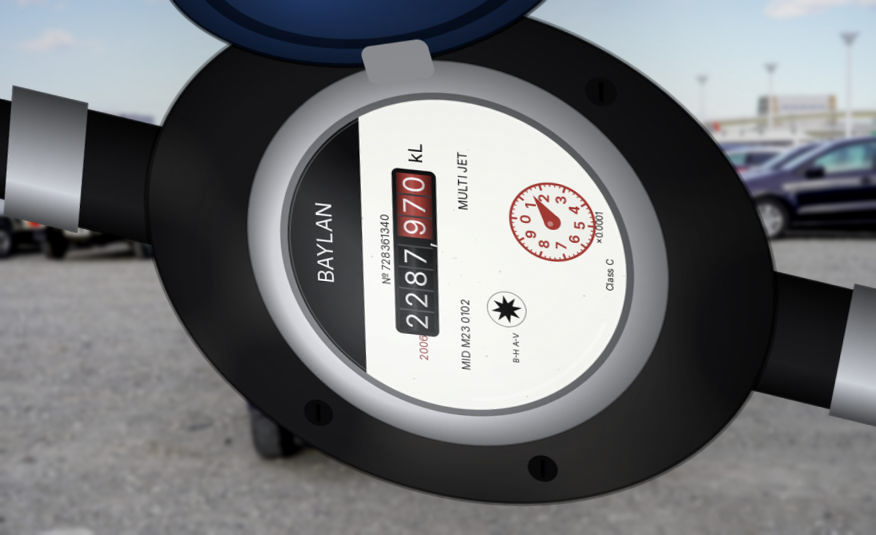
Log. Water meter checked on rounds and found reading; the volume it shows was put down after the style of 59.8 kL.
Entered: 2287.9701 kL
